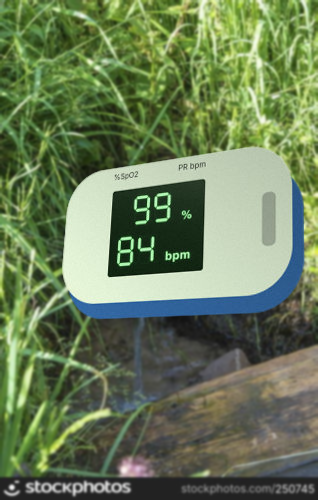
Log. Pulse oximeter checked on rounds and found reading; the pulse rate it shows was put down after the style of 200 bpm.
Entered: 84 bpm
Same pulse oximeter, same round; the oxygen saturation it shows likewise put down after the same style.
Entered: 99 %
